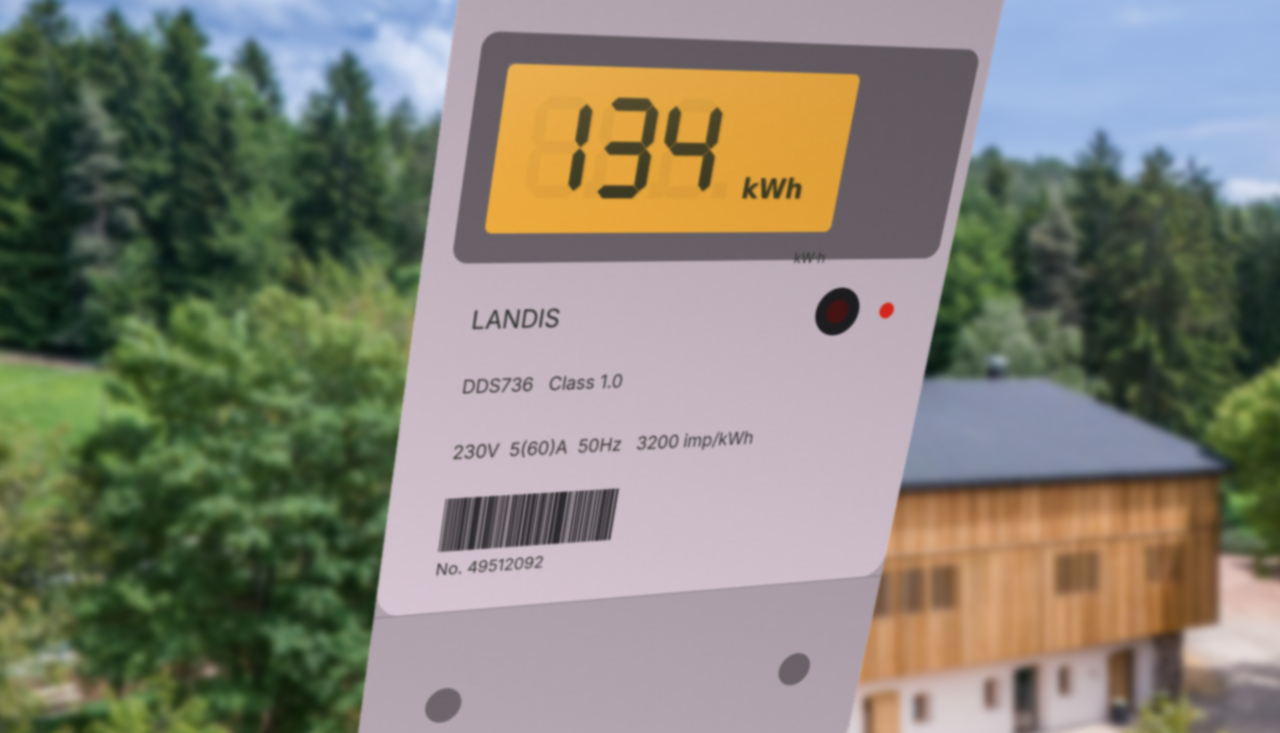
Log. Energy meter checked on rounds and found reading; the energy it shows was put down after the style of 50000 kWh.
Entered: 134 kWh
